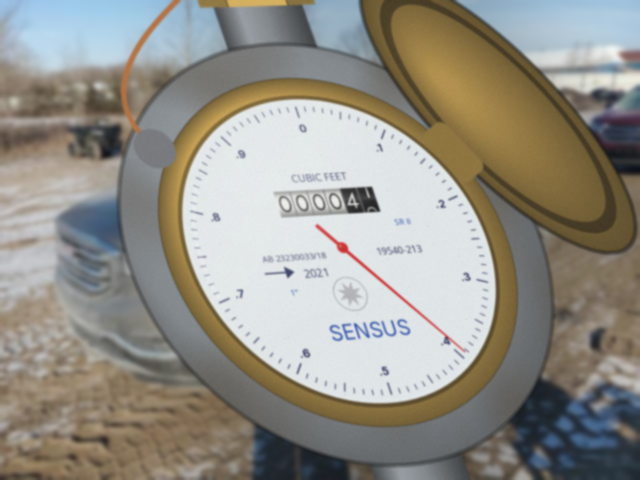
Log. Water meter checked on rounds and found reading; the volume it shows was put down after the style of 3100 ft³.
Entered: 41.39 ft³
